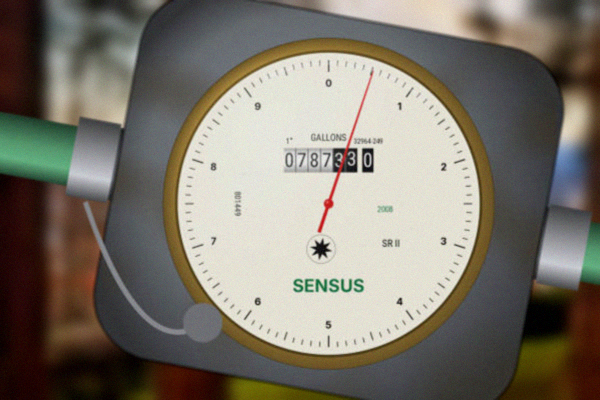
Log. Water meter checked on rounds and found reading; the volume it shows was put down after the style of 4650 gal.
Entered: 787330.5 gal
